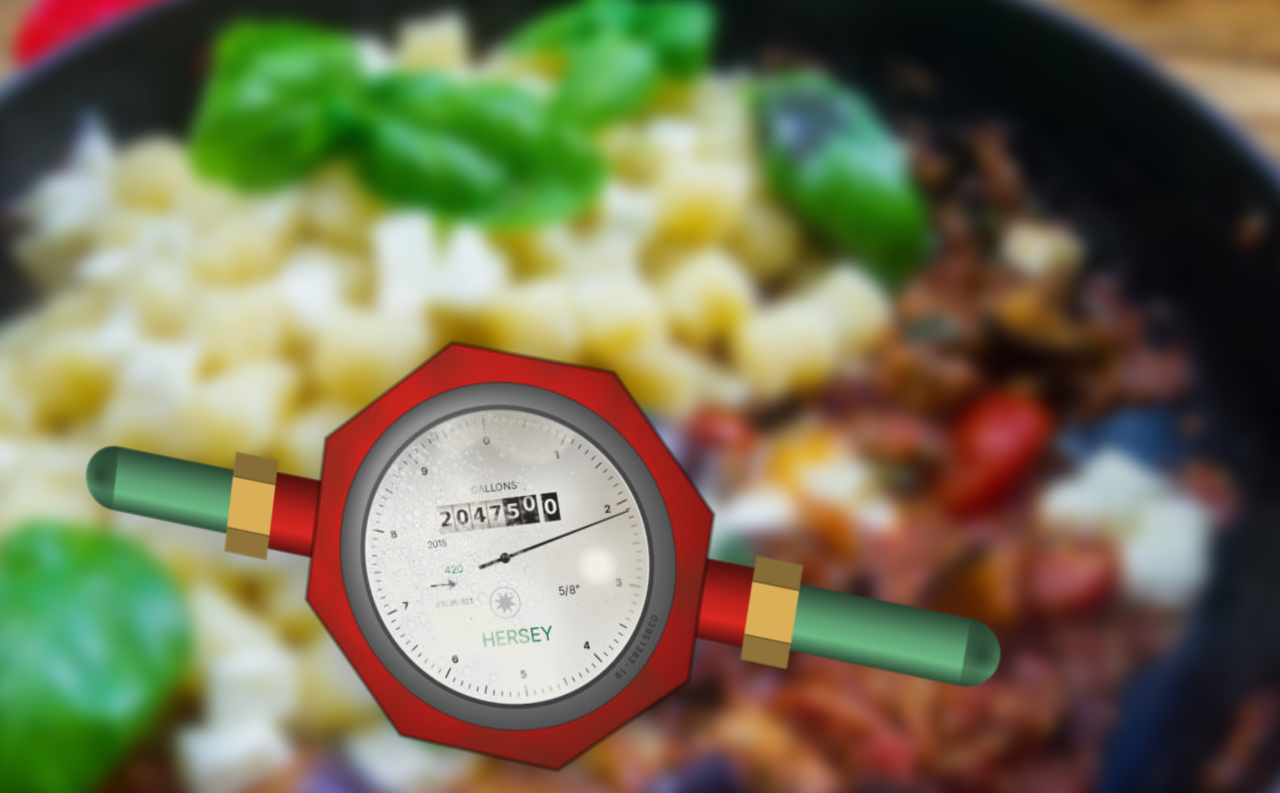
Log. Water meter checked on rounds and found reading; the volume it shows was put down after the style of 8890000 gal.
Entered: 2047502.1 gal
